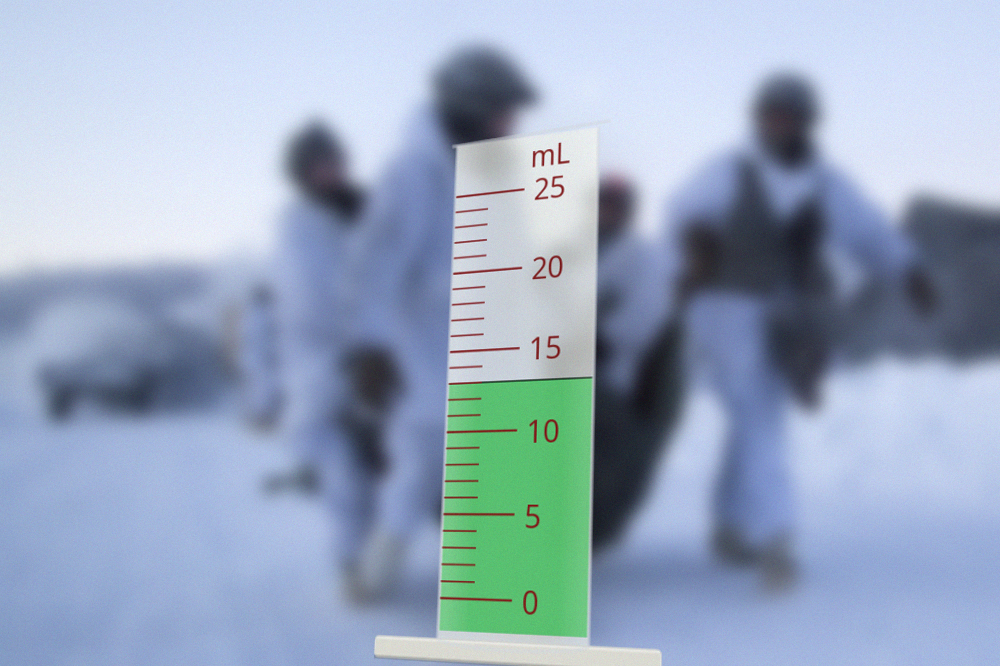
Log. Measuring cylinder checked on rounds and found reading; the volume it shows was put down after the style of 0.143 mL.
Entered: 13 mL
